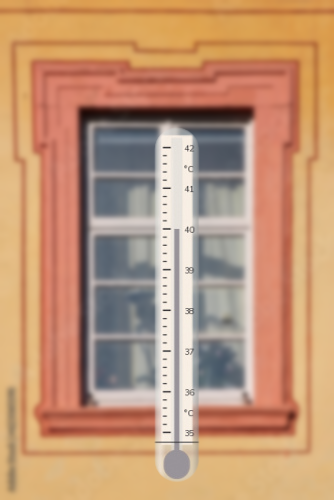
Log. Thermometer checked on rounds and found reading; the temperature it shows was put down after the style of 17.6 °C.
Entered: 40 °C
